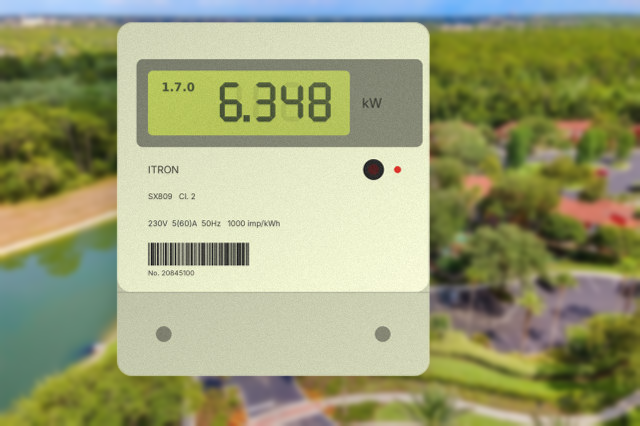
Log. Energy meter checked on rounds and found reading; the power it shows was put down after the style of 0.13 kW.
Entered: 6.348 kW
